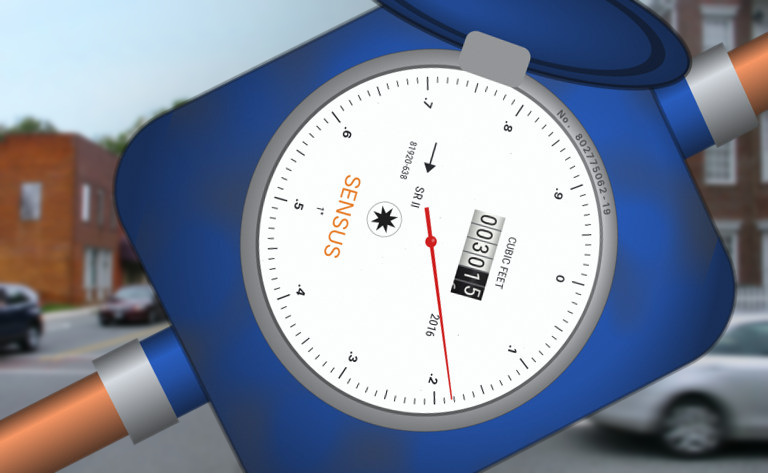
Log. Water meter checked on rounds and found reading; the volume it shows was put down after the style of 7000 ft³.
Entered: 3015.18 ft³
